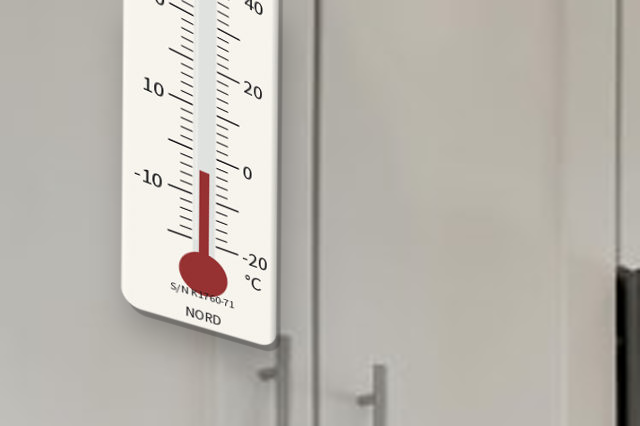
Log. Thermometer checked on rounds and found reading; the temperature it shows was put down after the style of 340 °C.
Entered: -4 °C
